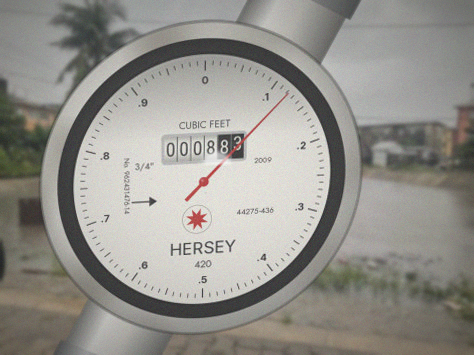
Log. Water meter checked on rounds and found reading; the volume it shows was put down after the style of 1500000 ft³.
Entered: 883.12 ft³
